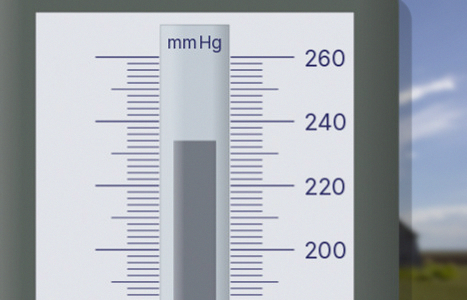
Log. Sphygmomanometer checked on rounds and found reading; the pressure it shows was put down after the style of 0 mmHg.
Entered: 234 mmHg
